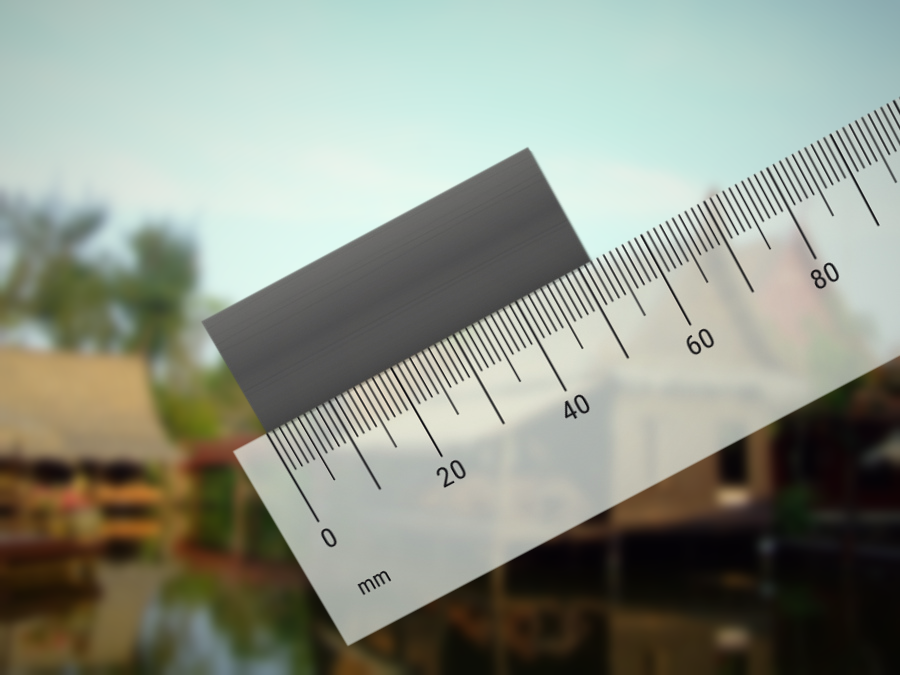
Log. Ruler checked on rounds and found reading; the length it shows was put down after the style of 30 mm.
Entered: 52 mm
